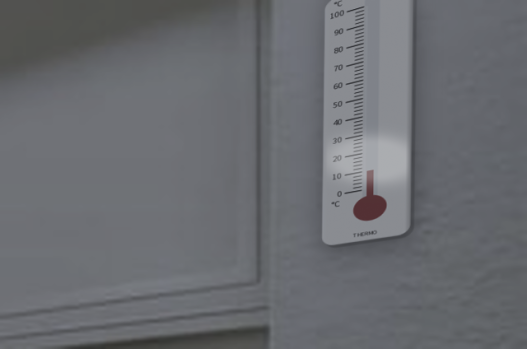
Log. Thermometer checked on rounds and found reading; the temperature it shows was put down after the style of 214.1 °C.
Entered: 10 °C
